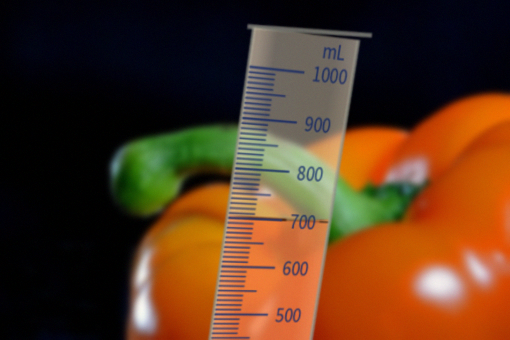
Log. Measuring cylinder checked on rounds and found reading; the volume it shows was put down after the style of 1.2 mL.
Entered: 700 mL
